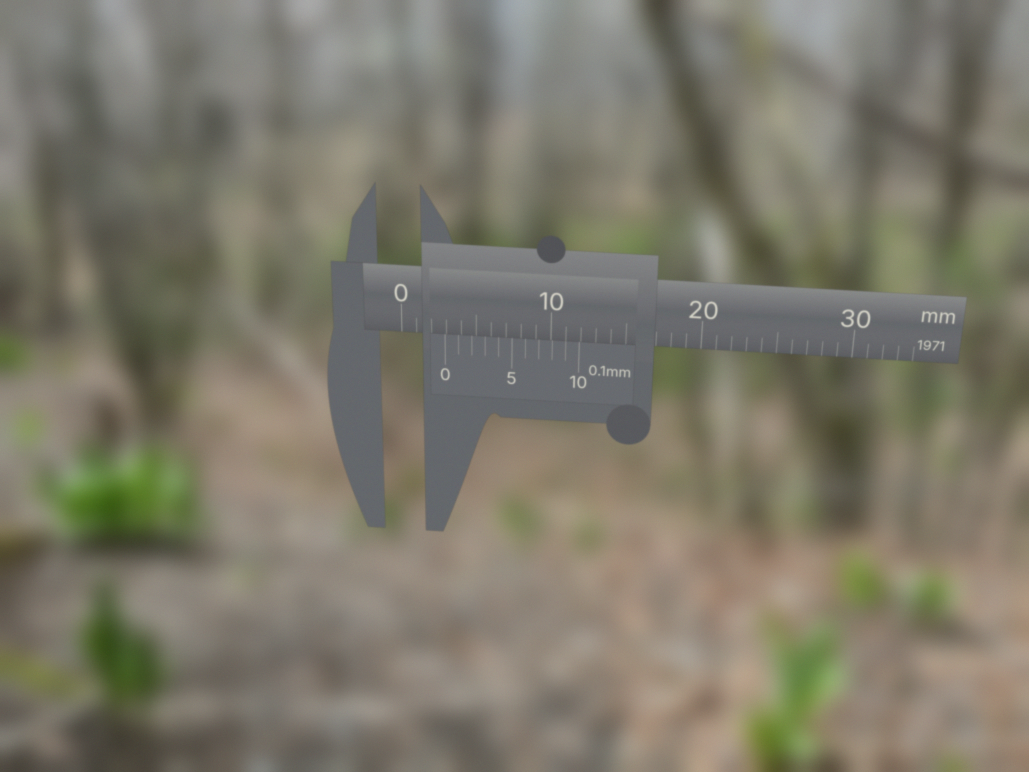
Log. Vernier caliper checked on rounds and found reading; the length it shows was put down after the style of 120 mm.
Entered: 2.9 mm
